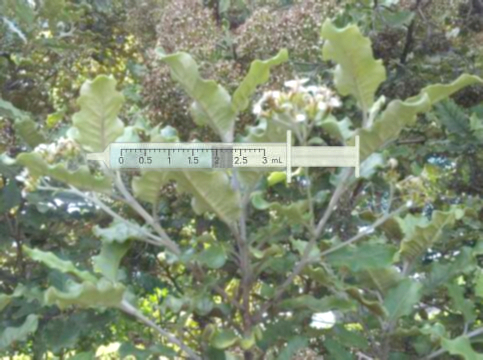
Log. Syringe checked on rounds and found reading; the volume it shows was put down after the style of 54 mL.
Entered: 1.9 mL
